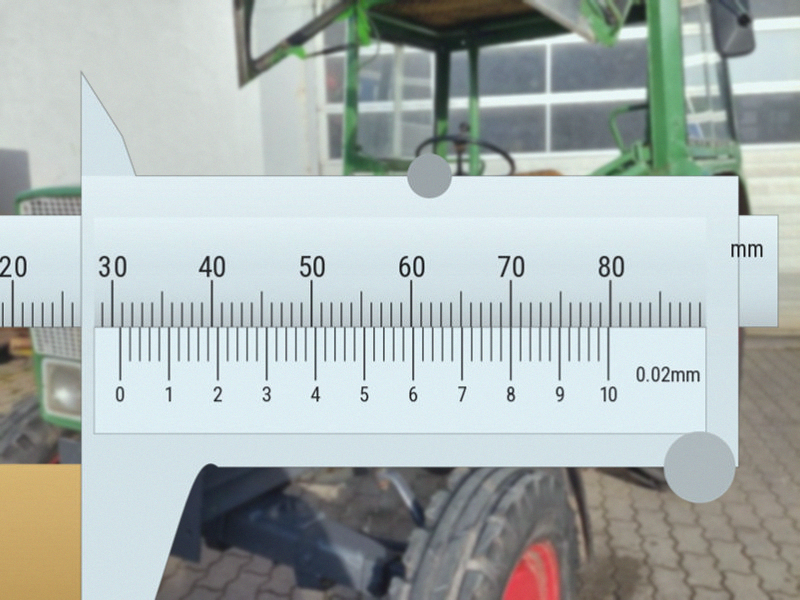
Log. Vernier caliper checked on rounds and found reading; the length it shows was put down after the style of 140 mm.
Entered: 30.8 mm
